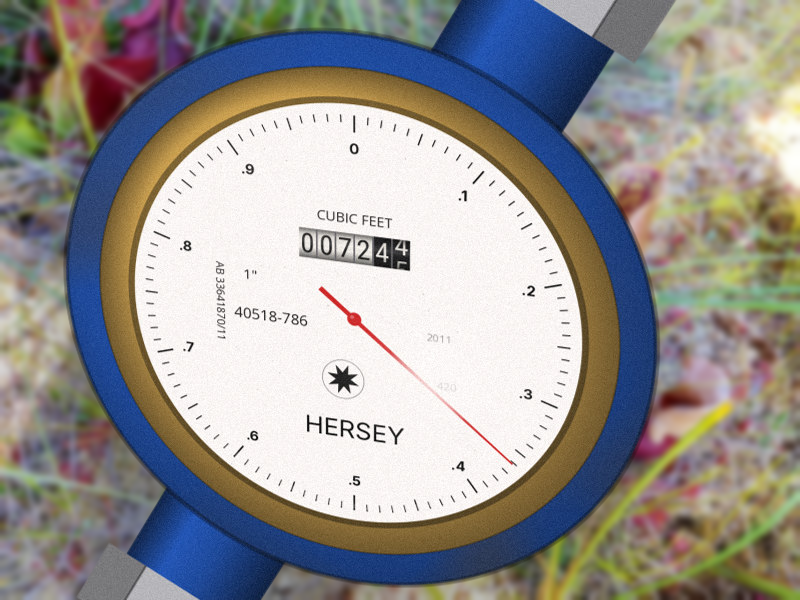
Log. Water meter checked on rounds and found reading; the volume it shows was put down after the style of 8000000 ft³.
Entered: 7244.36 ft³
